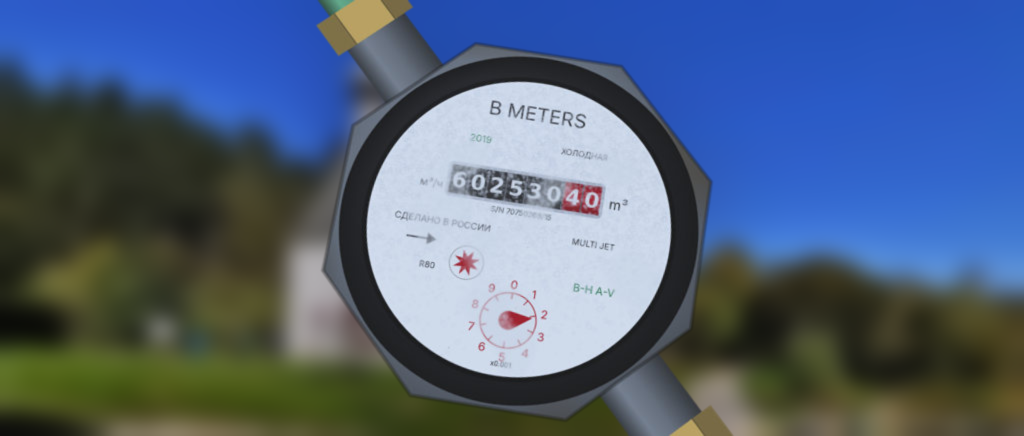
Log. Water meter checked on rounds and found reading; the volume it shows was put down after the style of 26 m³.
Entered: 602530.402 m³
